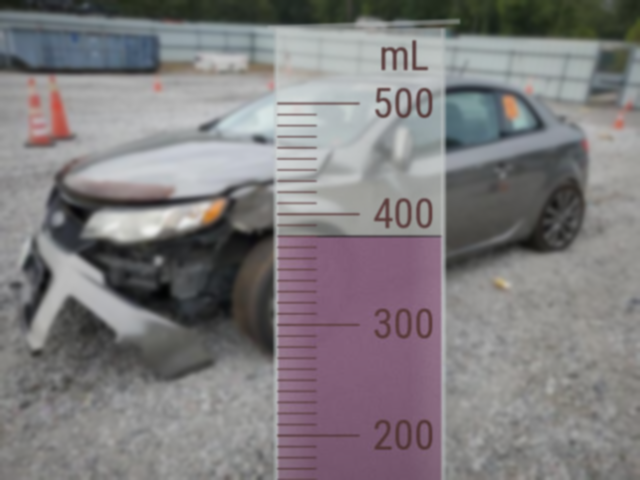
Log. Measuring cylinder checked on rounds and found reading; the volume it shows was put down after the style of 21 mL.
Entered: 380 mL
